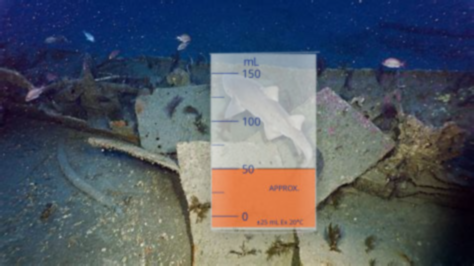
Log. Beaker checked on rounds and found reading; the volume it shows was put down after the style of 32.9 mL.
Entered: 50 mL
